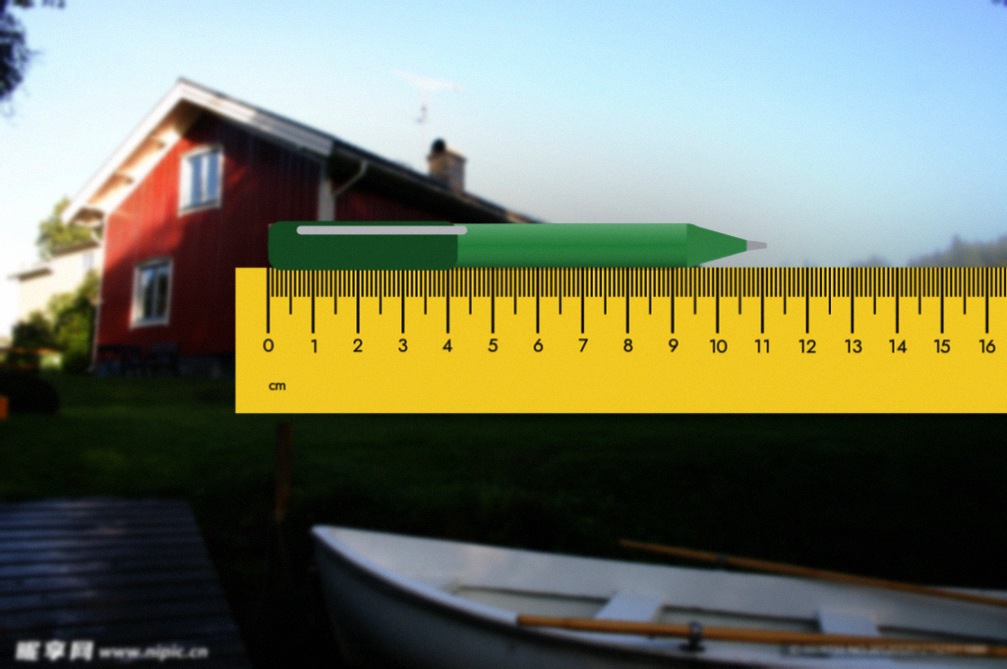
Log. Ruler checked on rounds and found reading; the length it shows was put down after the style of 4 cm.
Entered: 11.1 cm
